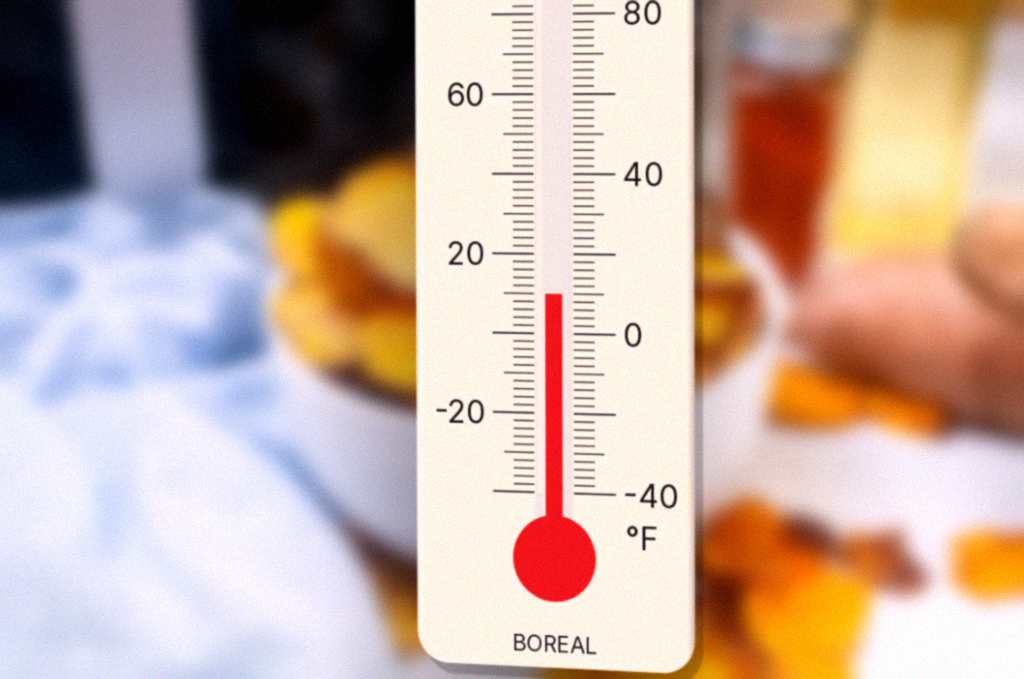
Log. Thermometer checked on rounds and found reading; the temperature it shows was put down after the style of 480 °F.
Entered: 10 °F
